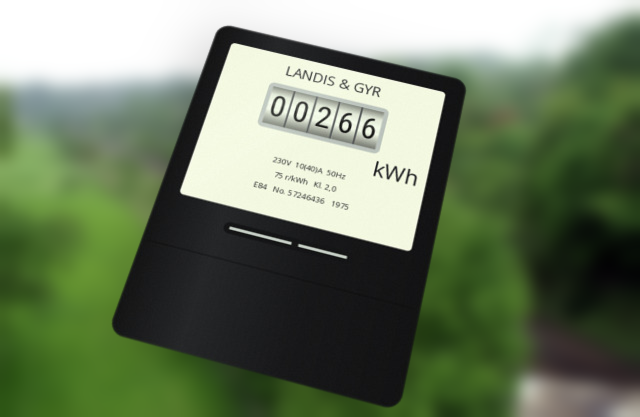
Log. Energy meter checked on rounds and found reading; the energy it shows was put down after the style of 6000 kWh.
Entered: 266 kWh
